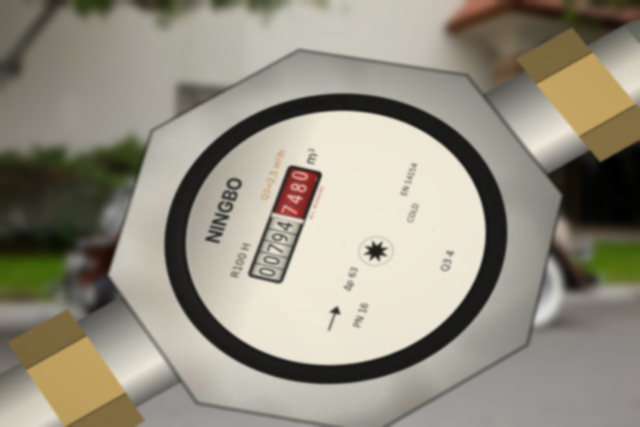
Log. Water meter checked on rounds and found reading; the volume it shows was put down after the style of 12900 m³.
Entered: 794.7480 m³
